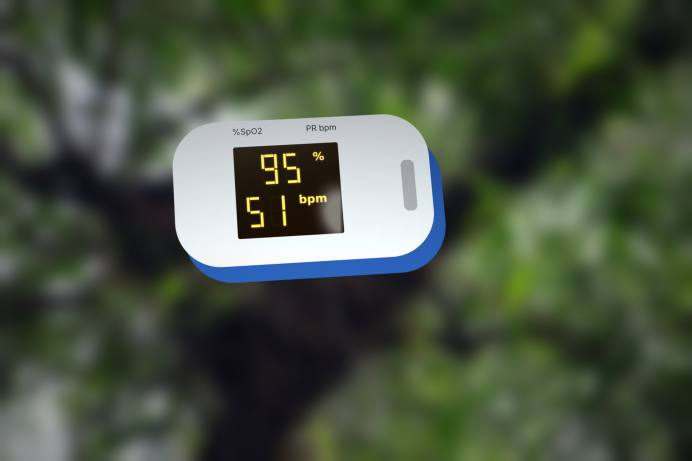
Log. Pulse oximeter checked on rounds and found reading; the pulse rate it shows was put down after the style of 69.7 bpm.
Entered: 51 bpm
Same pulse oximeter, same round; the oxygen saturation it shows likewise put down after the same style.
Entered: 95 %
